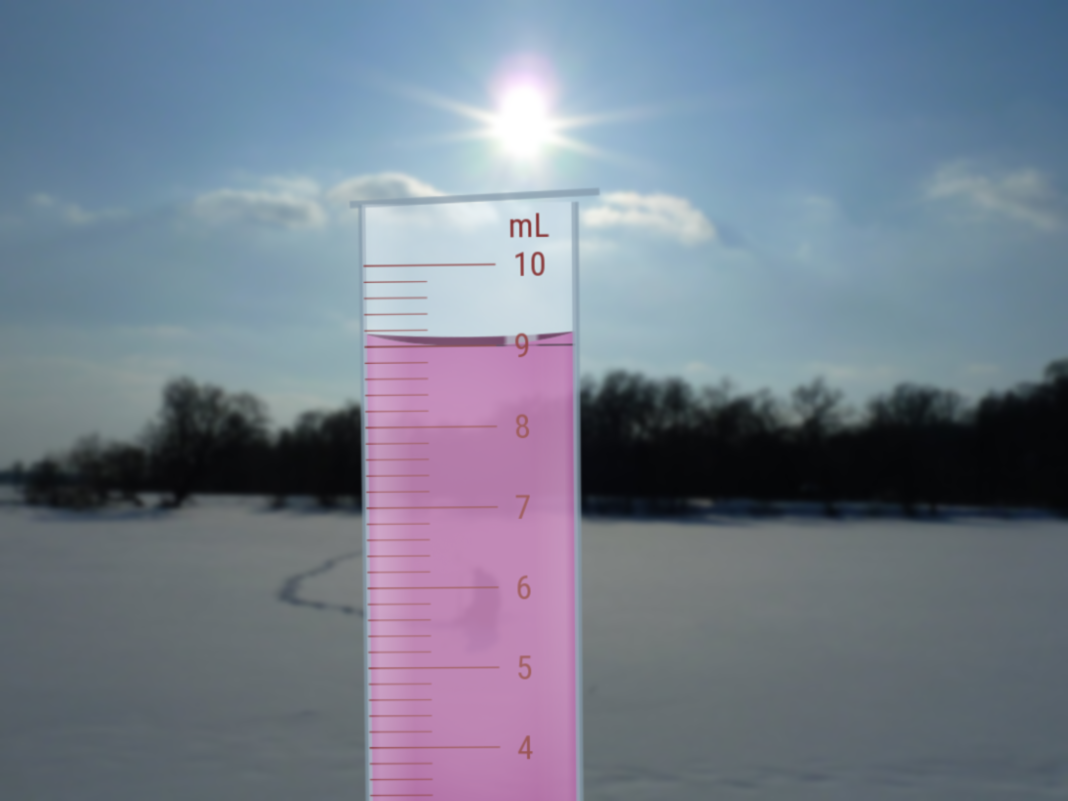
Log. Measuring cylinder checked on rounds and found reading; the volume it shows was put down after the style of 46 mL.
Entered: 9 mL
